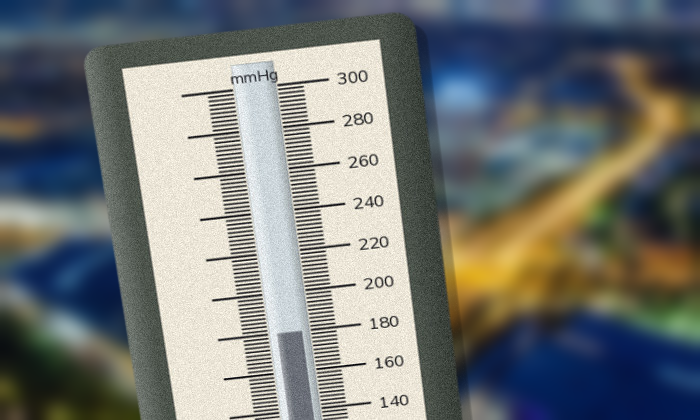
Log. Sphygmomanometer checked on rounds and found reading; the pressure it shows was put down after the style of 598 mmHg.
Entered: 180 mmHg
